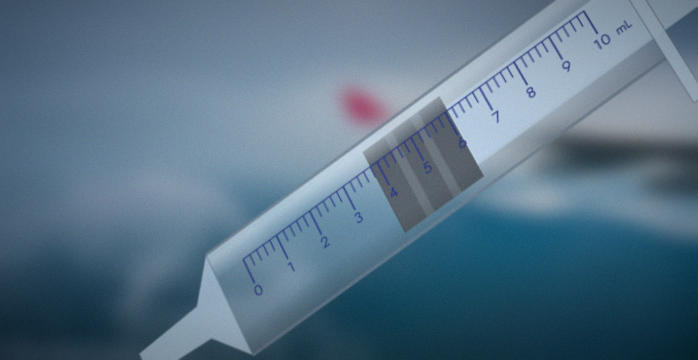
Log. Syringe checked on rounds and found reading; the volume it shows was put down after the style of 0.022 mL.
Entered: 3.8 mL
